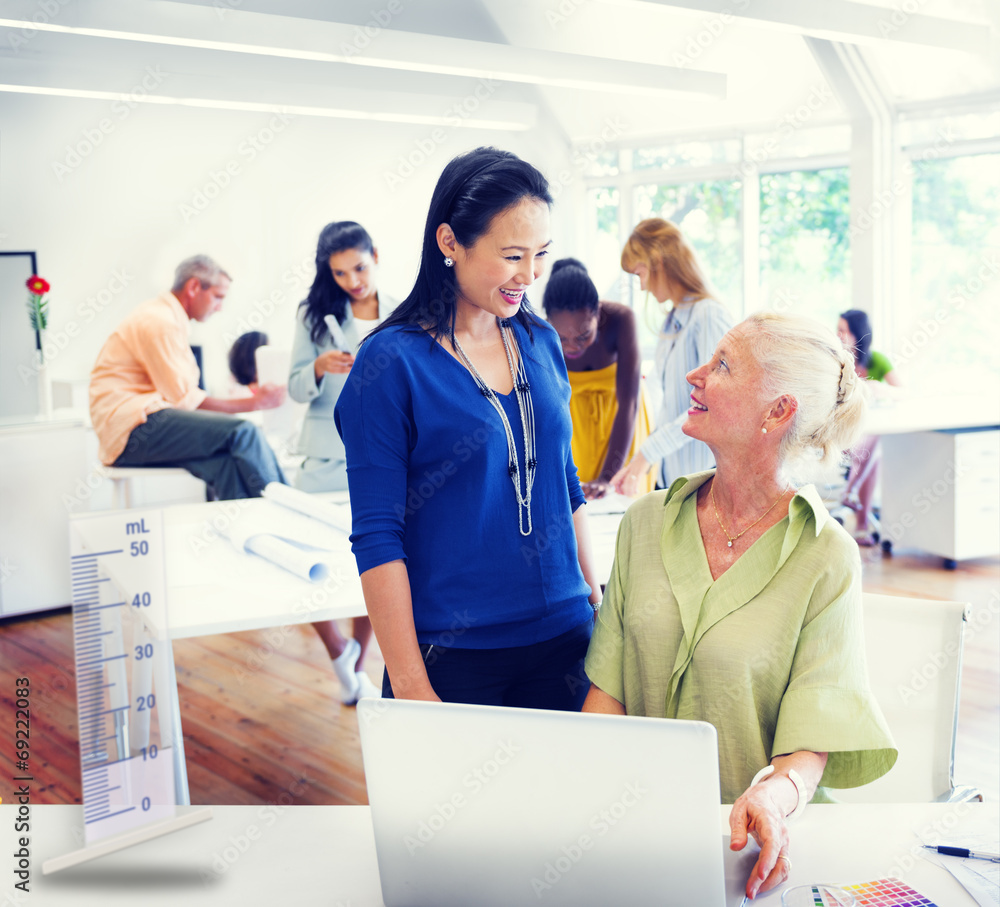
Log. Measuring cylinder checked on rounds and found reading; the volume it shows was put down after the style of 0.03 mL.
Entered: 10 mL
